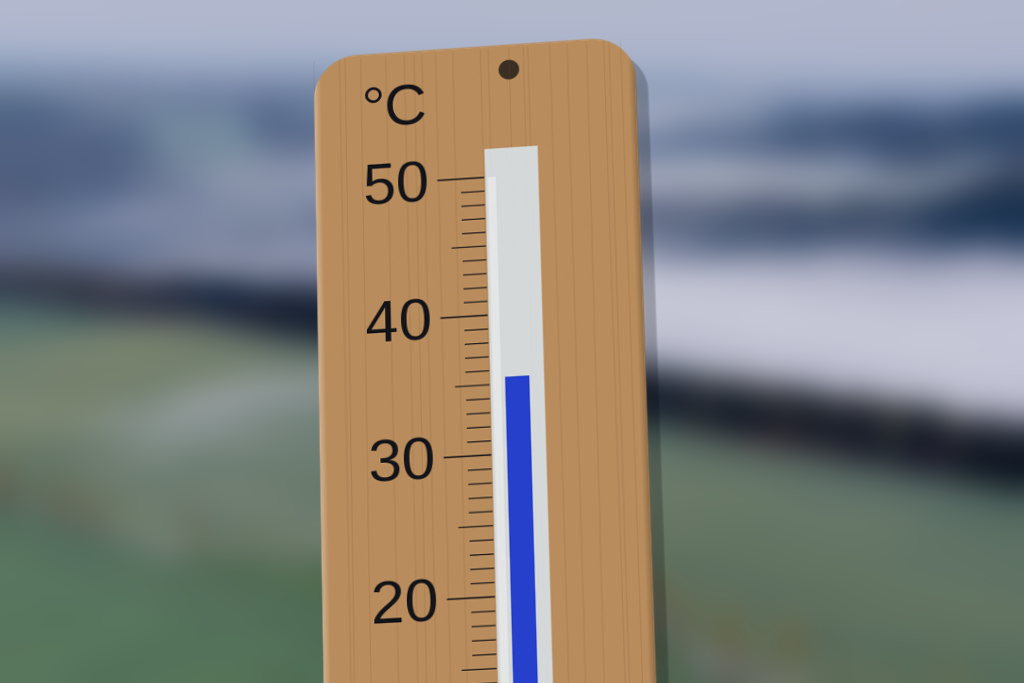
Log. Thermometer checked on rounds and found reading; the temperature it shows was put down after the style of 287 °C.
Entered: 35.5 °C
